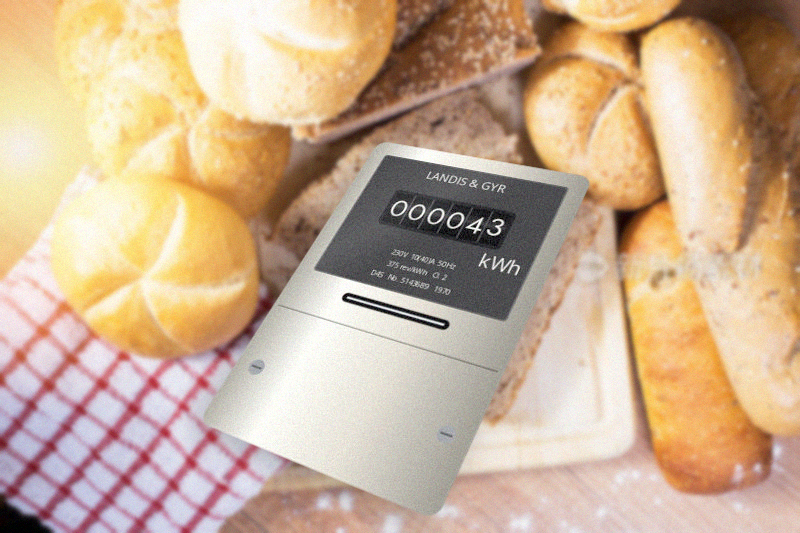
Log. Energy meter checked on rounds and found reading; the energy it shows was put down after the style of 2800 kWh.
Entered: 43 kWh
